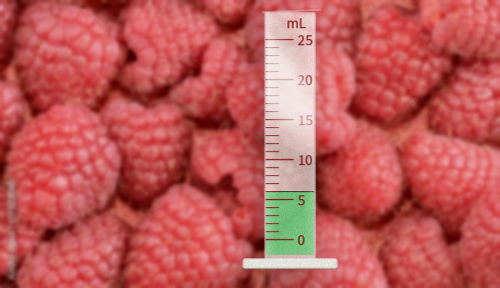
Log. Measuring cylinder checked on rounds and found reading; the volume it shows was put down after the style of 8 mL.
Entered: 6 mL
